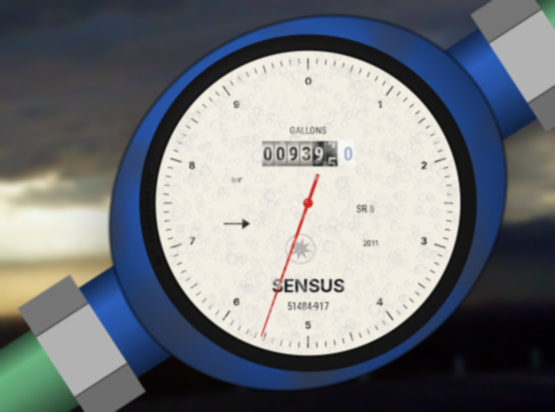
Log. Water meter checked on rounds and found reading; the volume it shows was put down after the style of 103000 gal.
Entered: 93945.5 gal
